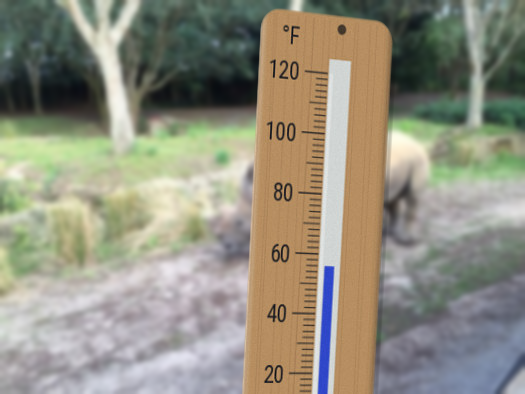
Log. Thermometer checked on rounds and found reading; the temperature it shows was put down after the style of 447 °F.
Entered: 56 °F
